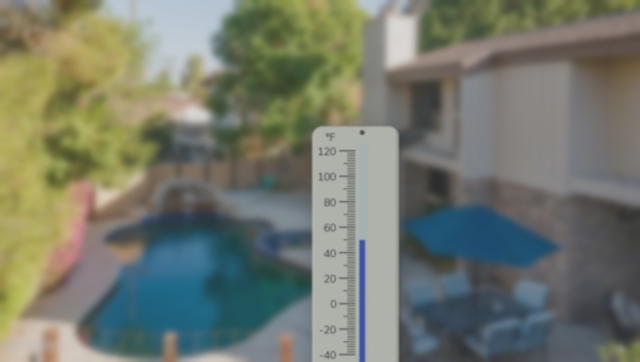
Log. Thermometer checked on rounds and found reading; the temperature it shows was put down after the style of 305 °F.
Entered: 50 °F
